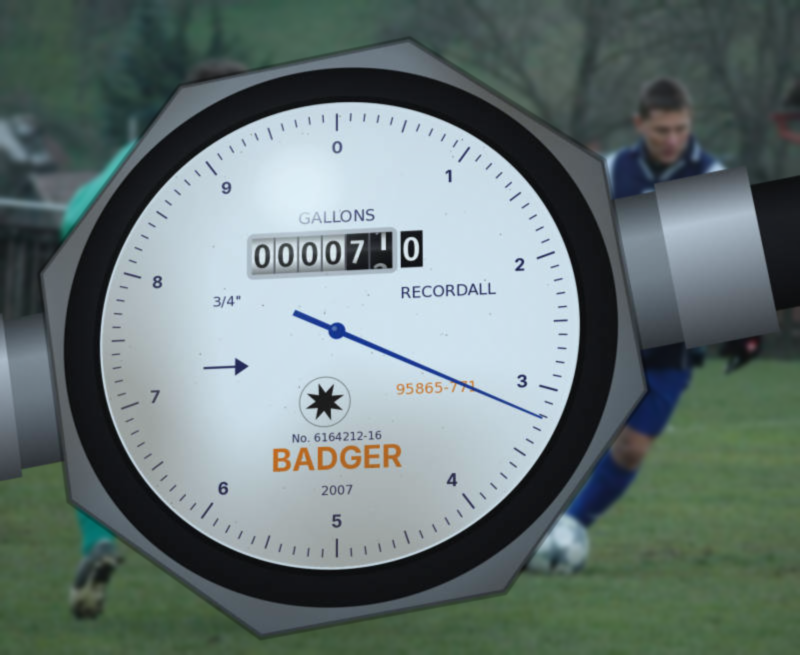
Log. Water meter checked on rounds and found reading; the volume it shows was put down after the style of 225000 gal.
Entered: 713.2 gal
